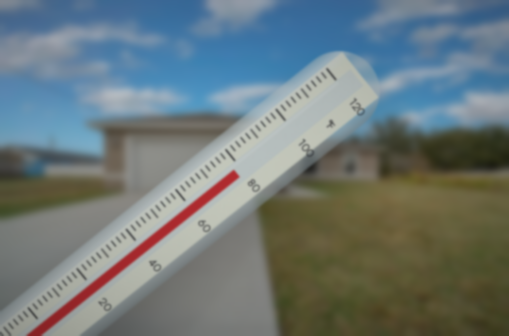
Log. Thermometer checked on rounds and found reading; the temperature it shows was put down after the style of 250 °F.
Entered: 78 °F
